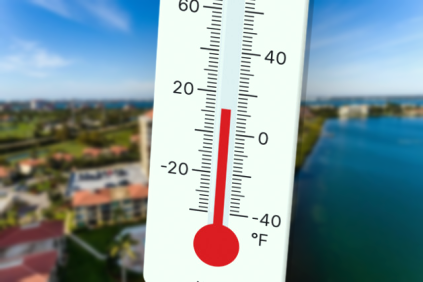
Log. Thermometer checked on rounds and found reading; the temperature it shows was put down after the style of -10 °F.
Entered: 12 °F
